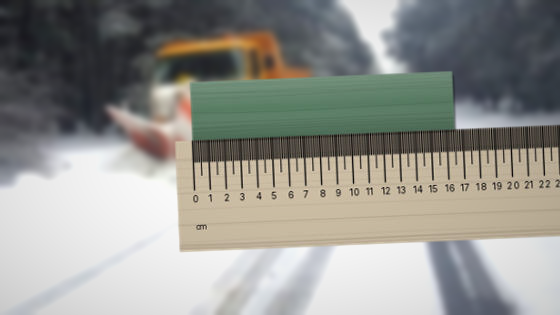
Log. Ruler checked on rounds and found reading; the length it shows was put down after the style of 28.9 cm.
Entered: 16.5 cm
